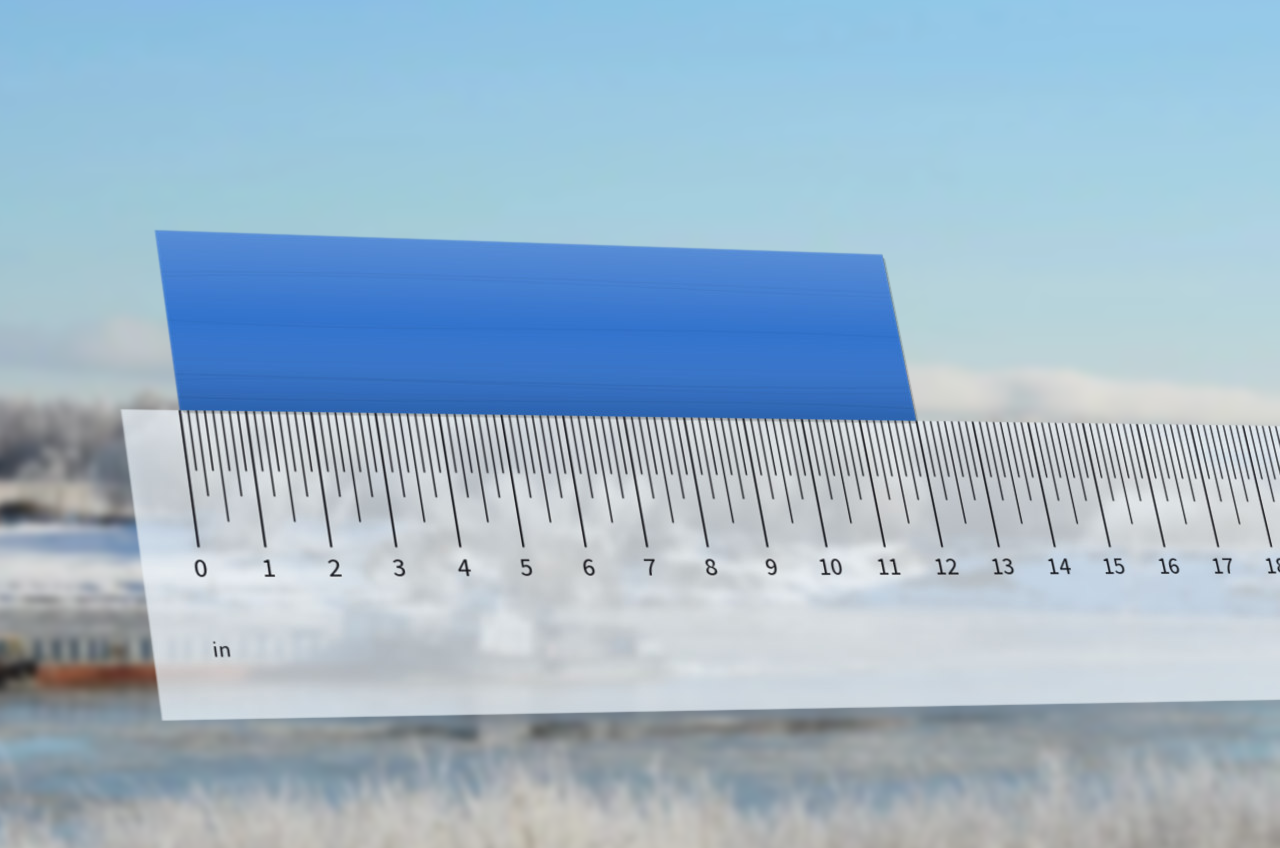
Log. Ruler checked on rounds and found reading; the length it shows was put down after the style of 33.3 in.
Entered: 12 in
